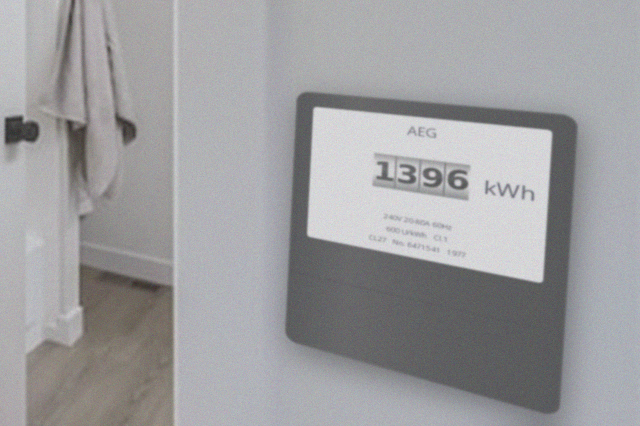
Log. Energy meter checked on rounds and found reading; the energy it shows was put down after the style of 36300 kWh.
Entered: 1396 kWh
